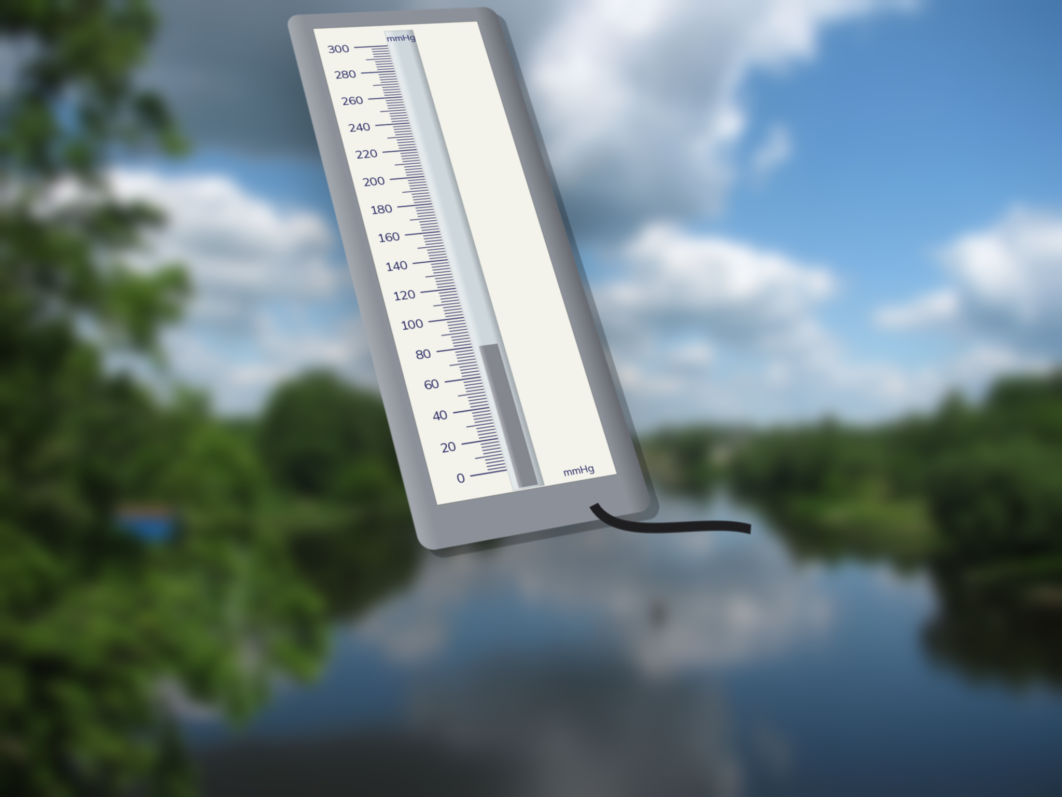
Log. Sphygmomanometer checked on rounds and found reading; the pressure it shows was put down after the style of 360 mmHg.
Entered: 80 mmHg
